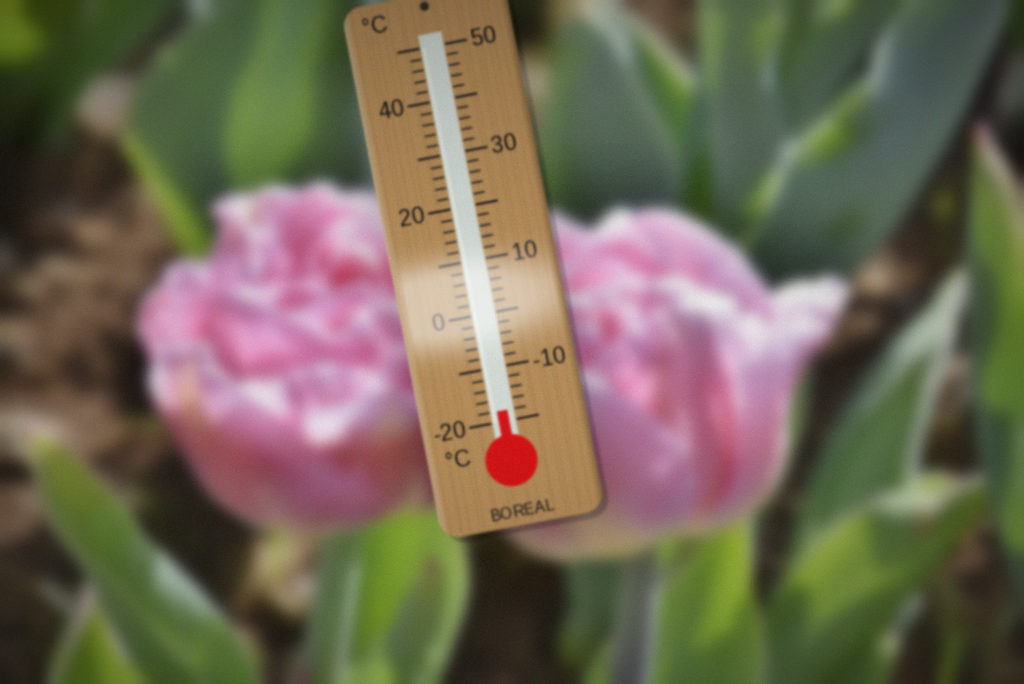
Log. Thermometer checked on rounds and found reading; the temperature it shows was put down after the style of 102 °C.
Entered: -18 °C
